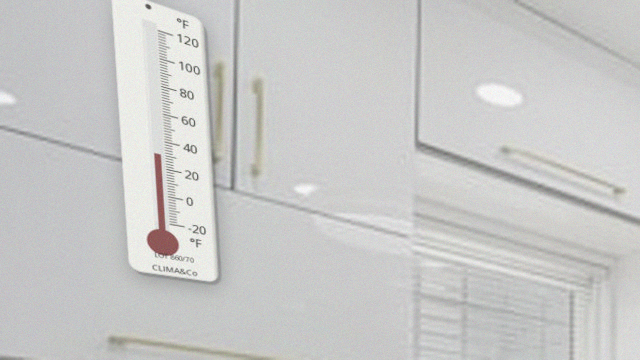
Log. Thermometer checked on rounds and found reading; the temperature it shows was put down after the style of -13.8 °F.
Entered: 30 °F
